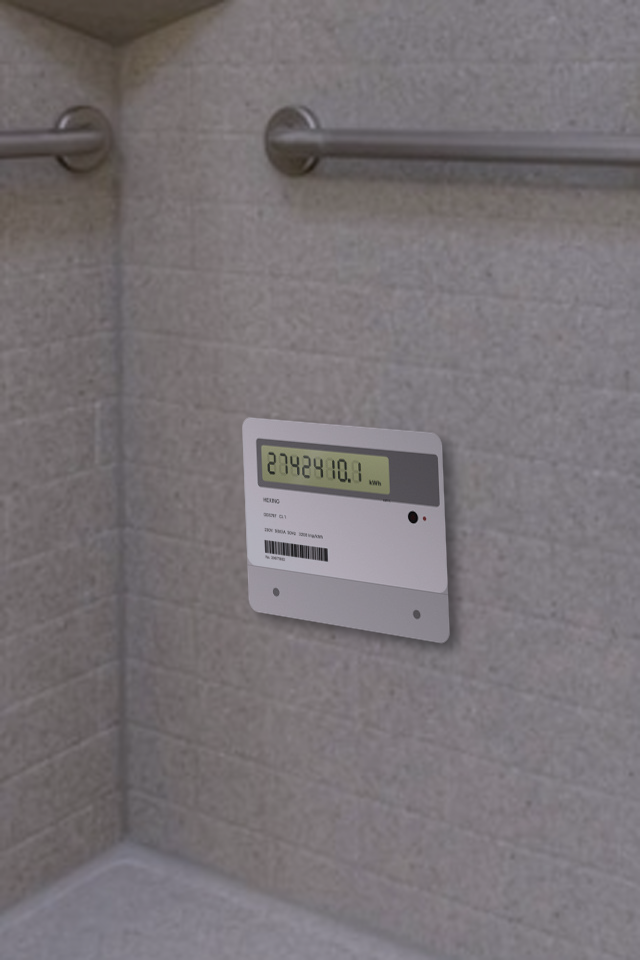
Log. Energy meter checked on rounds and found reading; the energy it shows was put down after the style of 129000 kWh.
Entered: 2742410.1 kWh
